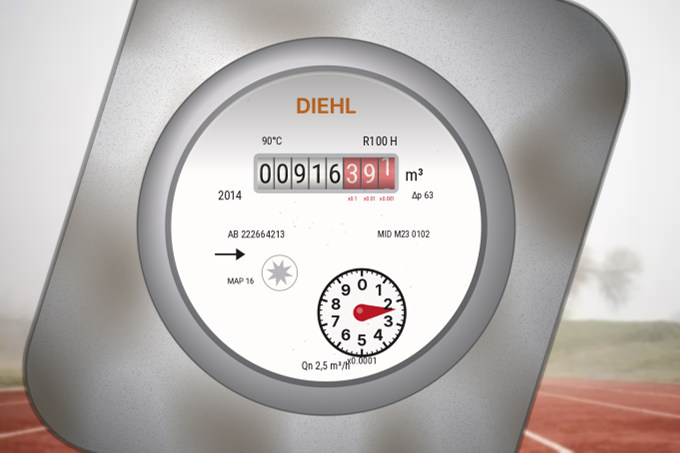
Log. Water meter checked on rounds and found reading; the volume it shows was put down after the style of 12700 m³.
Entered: 916.3912 m³
